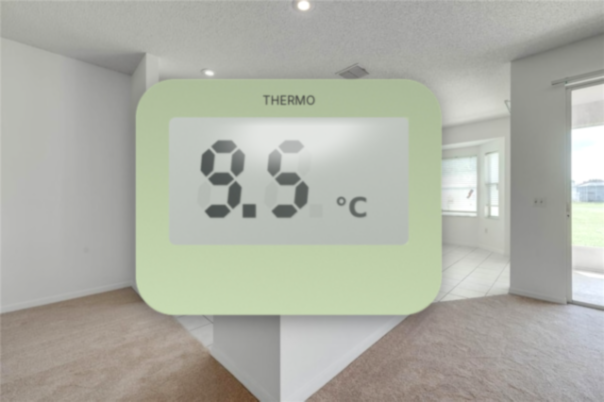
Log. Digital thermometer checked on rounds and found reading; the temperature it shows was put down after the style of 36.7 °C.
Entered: 9.5 °C
